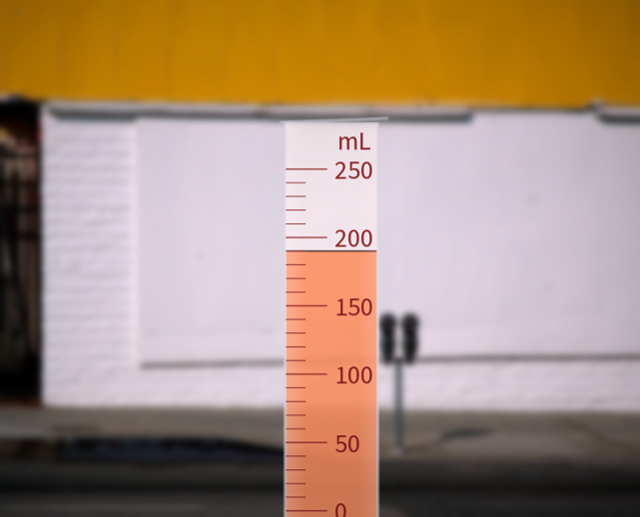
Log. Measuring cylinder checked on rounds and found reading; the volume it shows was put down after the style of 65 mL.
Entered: 190 mL
